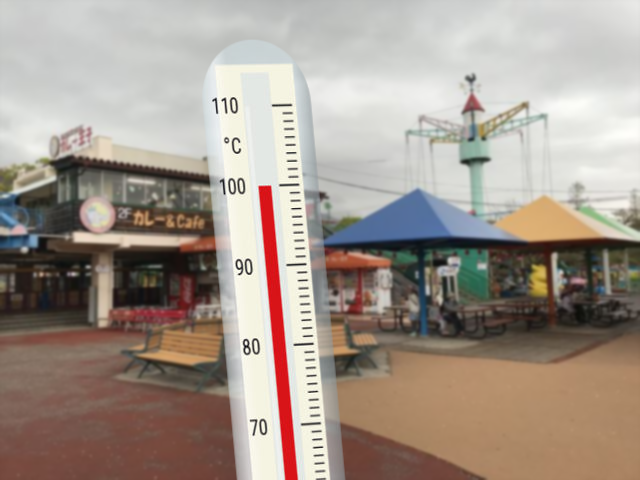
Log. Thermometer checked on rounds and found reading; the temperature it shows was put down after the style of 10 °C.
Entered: 100 °C
